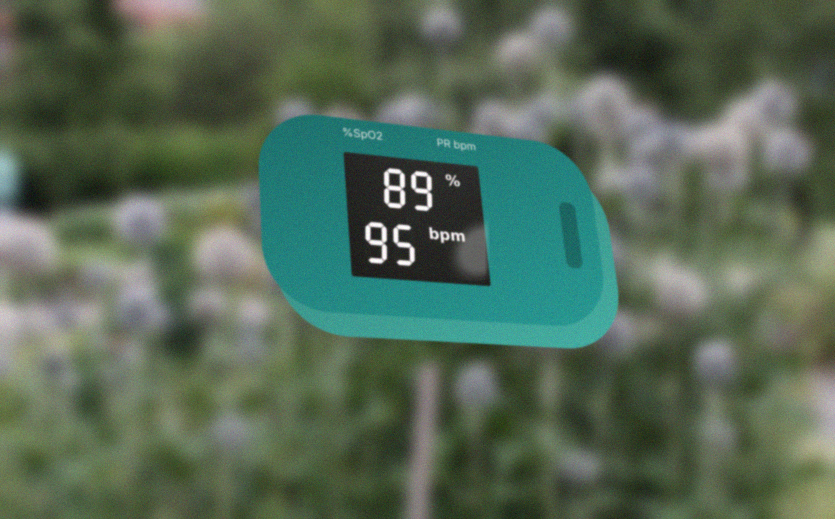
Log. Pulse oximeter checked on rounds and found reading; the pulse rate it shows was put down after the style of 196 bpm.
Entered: 95 bpm
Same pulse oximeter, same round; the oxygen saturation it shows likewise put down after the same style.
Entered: 89 %
